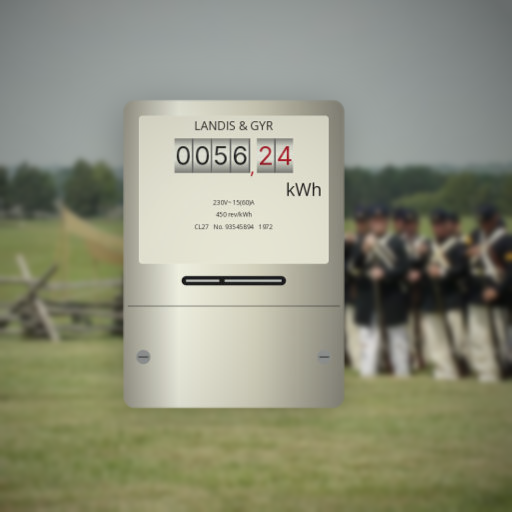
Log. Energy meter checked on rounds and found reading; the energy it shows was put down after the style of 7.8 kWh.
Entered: 56.24 kWh
